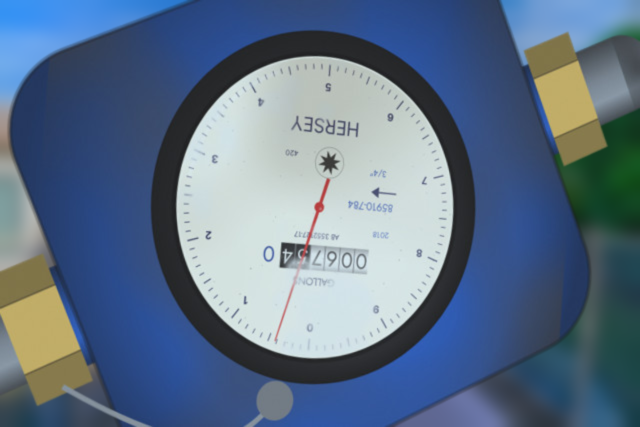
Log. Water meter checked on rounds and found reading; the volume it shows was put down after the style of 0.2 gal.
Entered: 67540.4 gal
